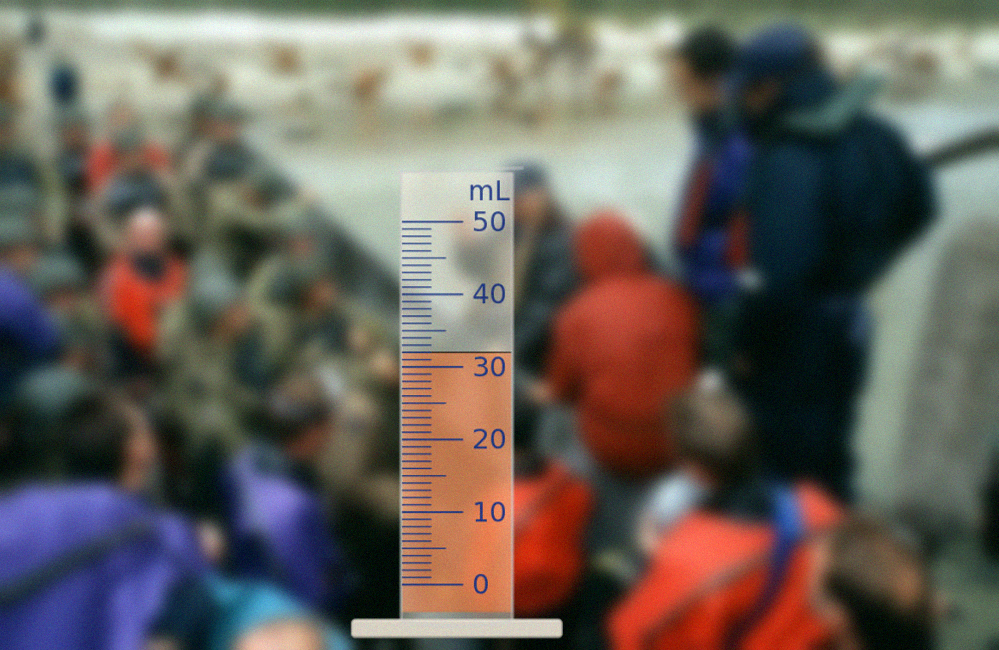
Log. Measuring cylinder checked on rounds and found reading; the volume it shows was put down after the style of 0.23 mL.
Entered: 32 mL
